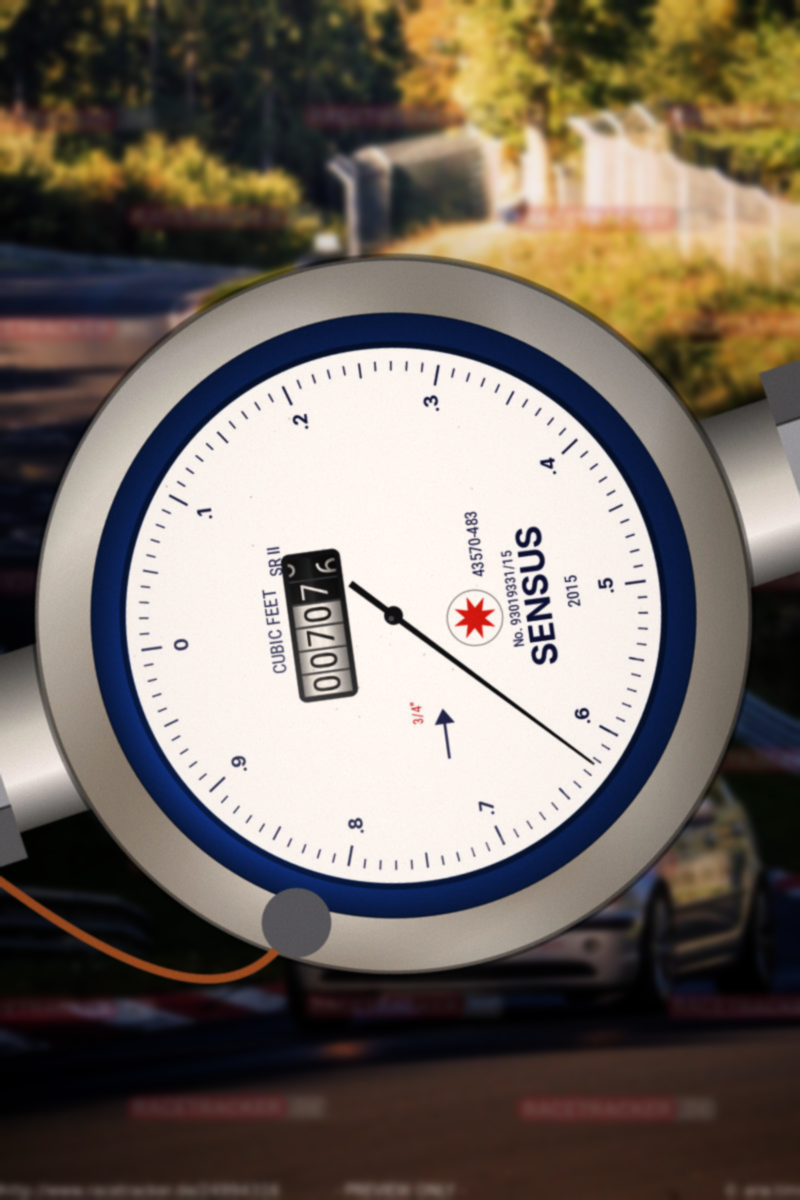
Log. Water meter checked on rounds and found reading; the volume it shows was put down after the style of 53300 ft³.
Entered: 7075.62 ft³
